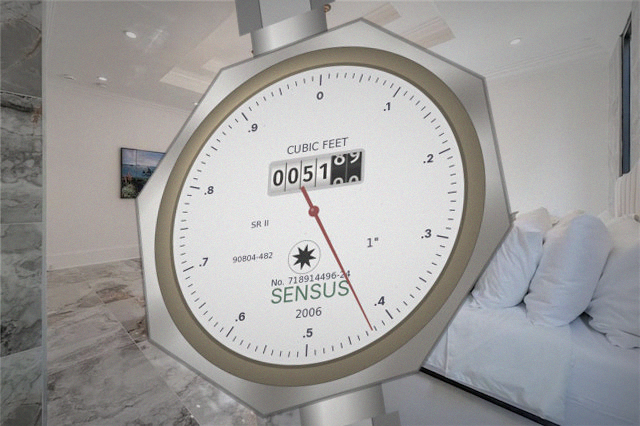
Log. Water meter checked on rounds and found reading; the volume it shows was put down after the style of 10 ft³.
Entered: 5189.42 ft³
